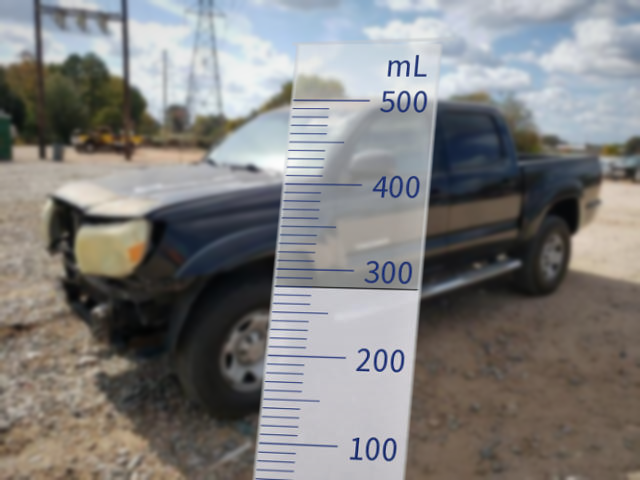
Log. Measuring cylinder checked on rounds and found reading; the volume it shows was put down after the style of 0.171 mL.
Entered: 280 mL
